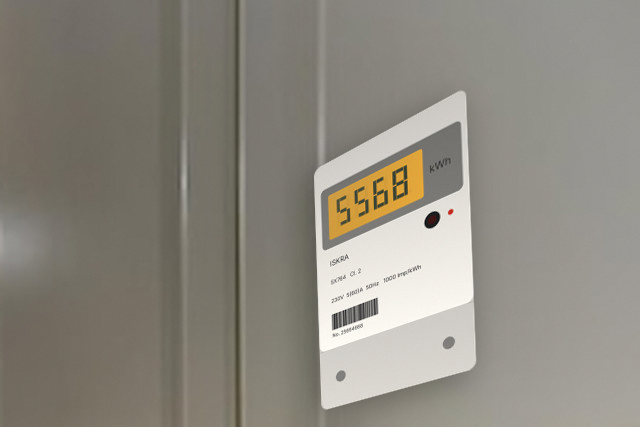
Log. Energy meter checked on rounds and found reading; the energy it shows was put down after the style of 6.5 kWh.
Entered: 5568 kWh
